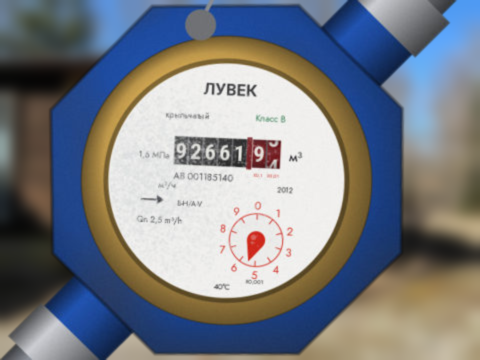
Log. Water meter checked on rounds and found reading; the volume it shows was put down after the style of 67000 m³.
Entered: 92661.935 m³
